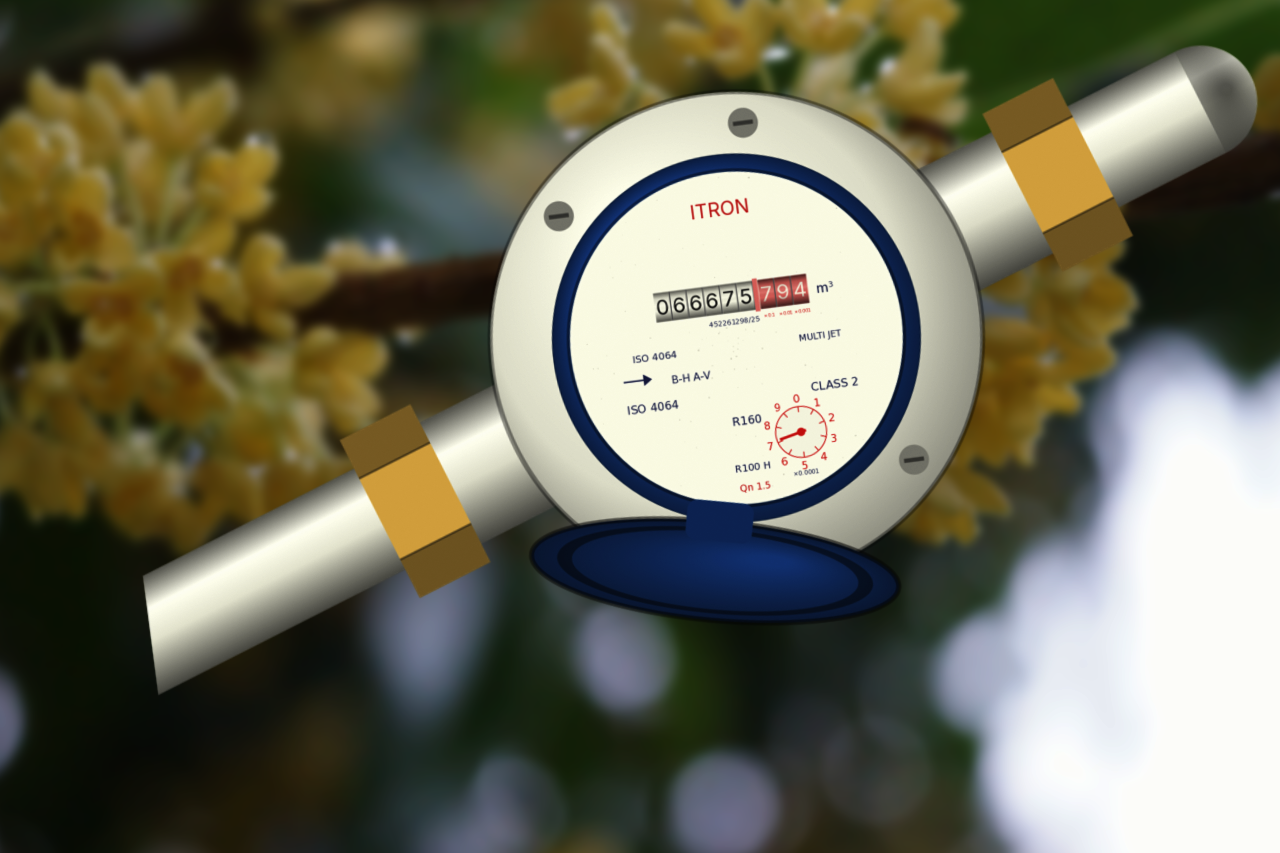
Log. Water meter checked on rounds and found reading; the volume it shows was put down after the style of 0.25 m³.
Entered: 66675.7947 m³
